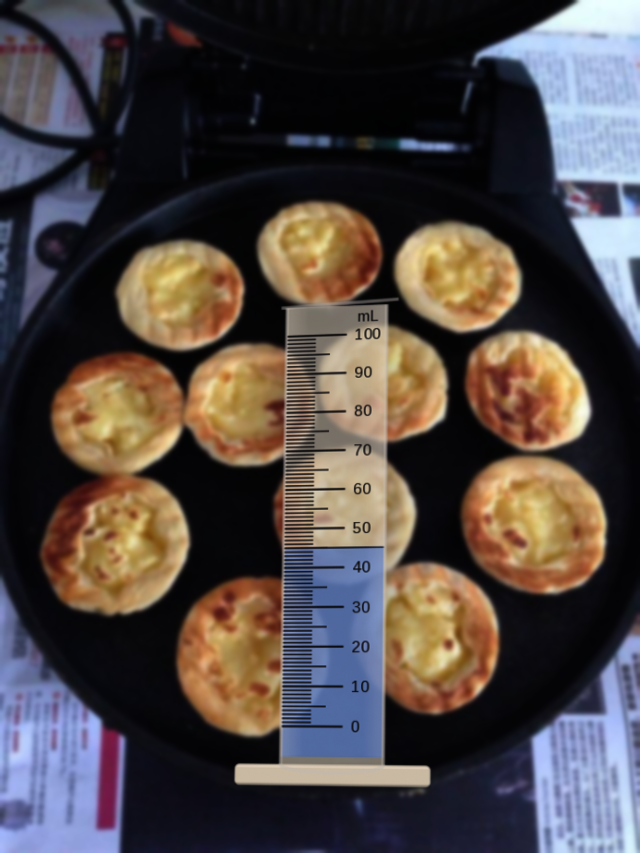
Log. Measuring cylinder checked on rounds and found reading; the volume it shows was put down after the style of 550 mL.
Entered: 45 mL
